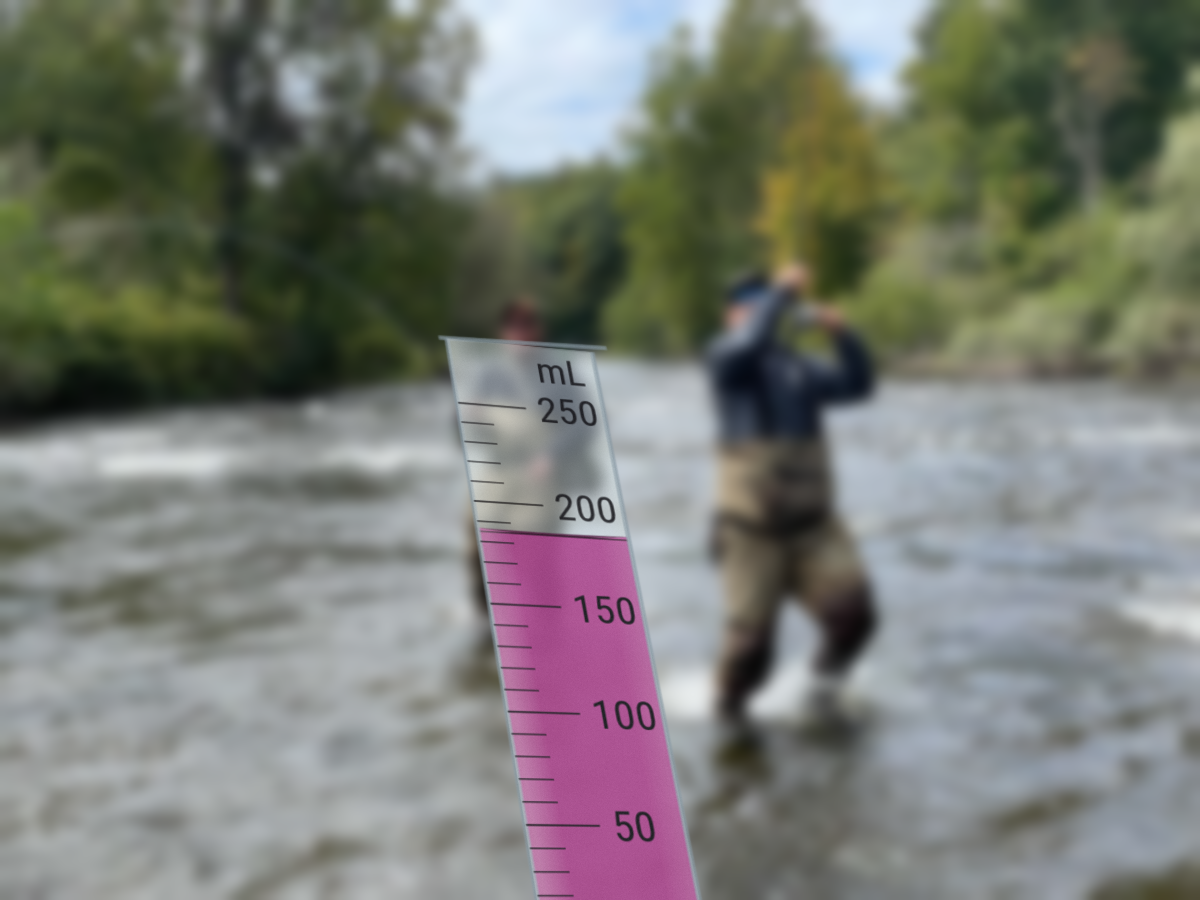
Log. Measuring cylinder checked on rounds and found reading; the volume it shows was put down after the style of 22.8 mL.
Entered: 185 mL
